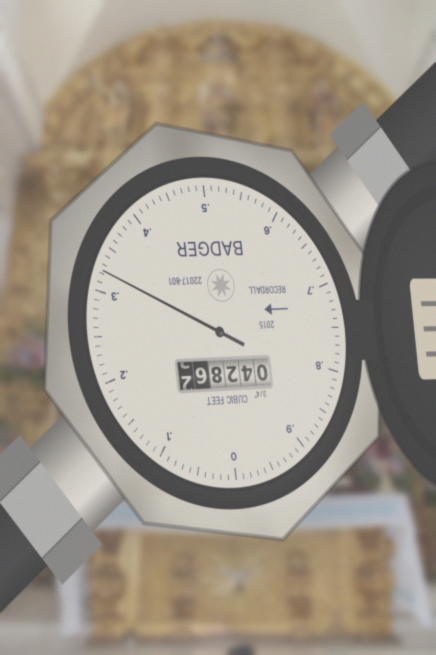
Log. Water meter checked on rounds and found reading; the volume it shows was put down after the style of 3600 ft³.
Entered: 42862.32 ft³
